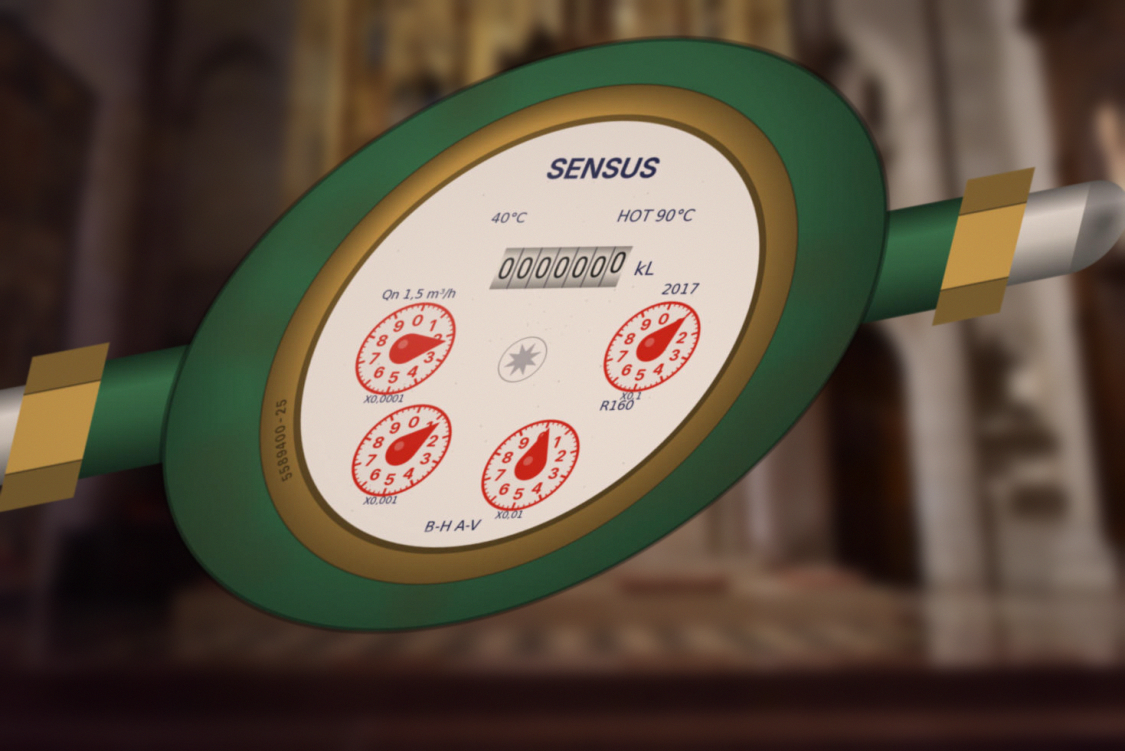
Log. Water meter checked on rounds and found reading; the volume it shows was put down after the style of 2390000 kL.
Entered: 0.1012 kL
